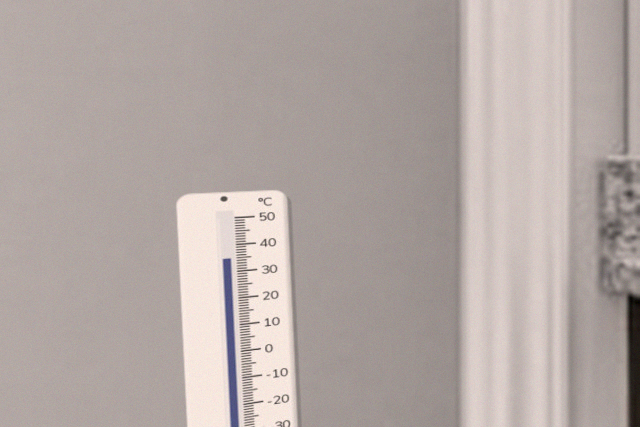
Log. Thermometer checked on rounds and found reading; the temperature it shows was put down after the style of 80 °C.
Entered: 35 °C
